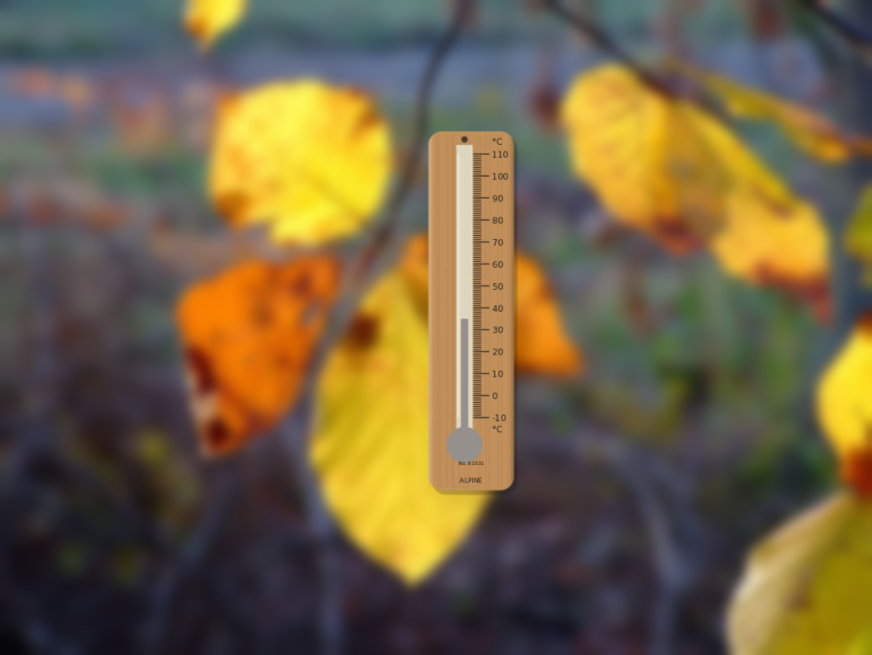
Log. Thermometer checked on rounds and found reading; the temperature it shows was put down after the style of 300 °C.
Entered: 35 °C
